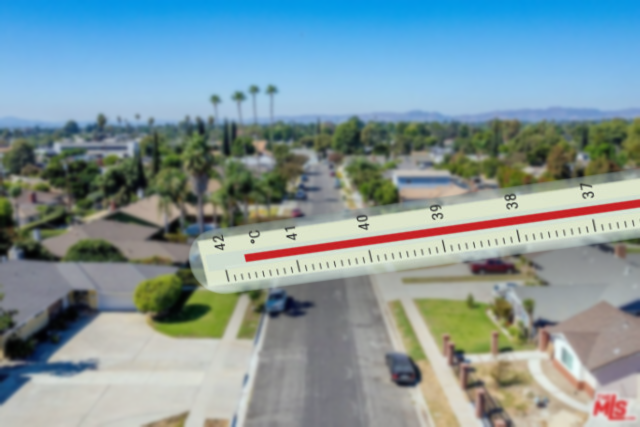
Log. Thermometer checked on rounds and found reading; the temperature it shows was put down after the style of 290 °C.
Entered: 41.7 °C
